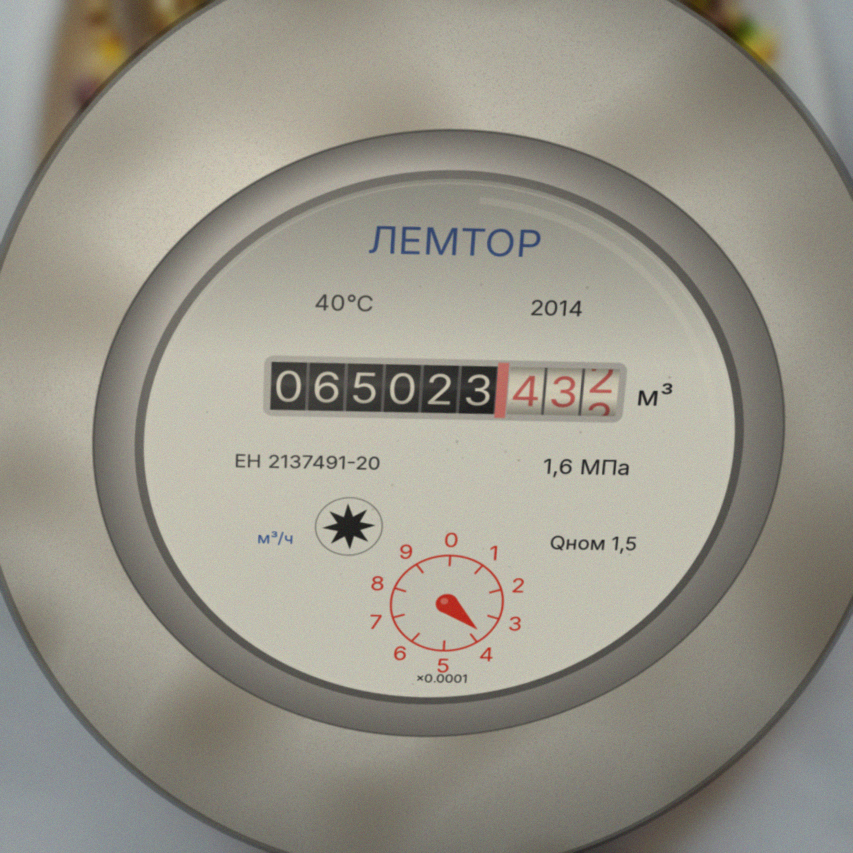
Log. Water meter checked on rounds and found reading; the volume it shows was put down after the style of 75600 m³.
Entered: 65023.4323 m³
